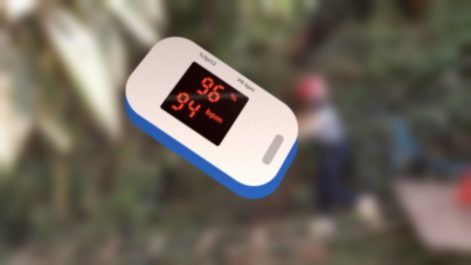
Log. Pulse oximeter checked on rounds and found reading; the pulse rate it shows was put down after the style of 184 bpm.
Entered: 94 bpm
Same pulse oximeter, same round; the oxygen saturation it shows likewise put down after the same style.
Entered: 96 %
